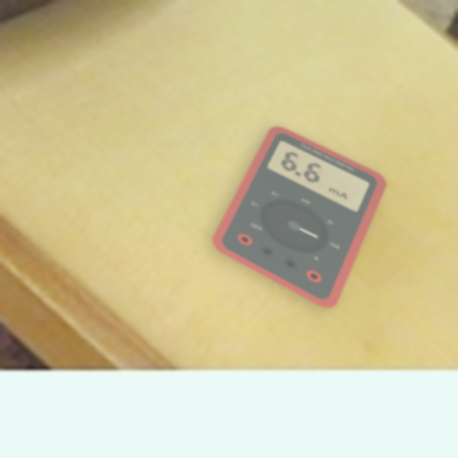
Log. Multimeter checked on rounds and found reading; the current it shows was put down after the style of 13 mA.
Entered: 6.6 mA
